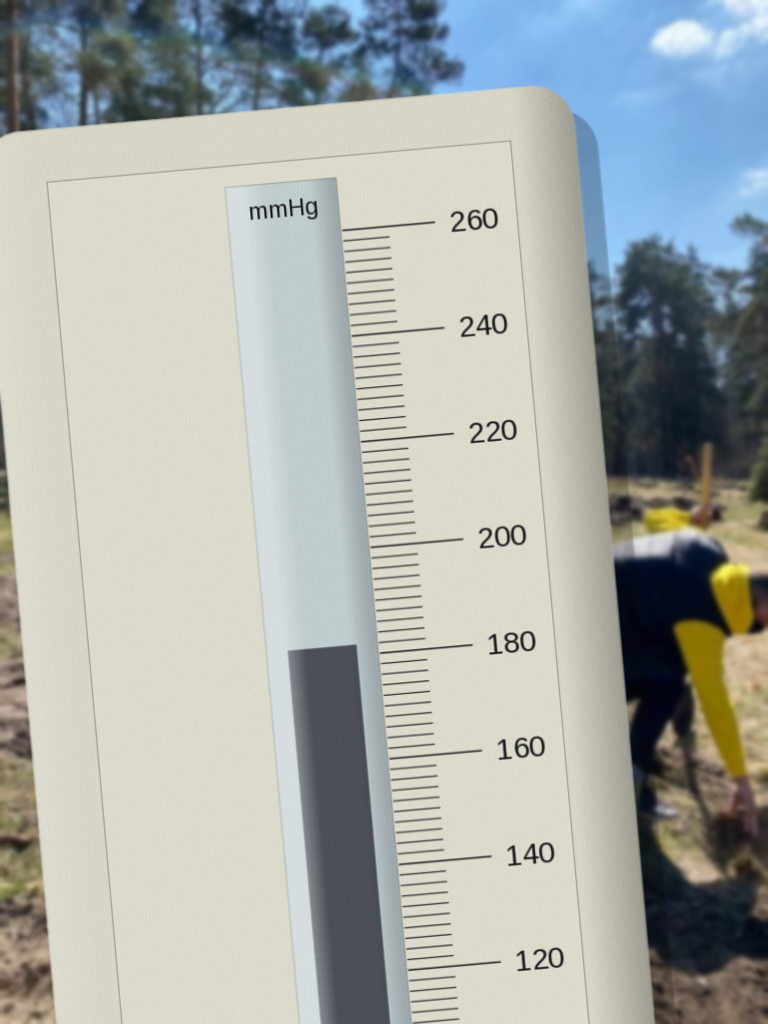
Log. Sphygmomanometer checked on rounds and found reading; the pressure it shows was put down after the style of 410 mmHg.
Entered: 182 mmHg
